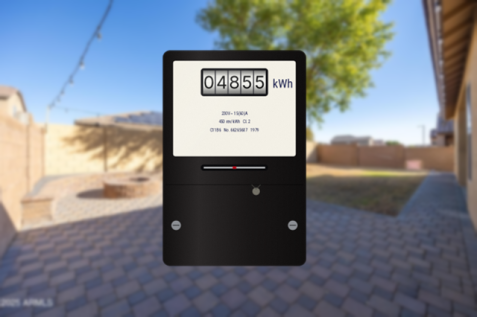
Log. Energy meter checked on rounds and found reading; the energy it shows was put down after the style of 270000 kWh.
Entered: 4855 kWh
